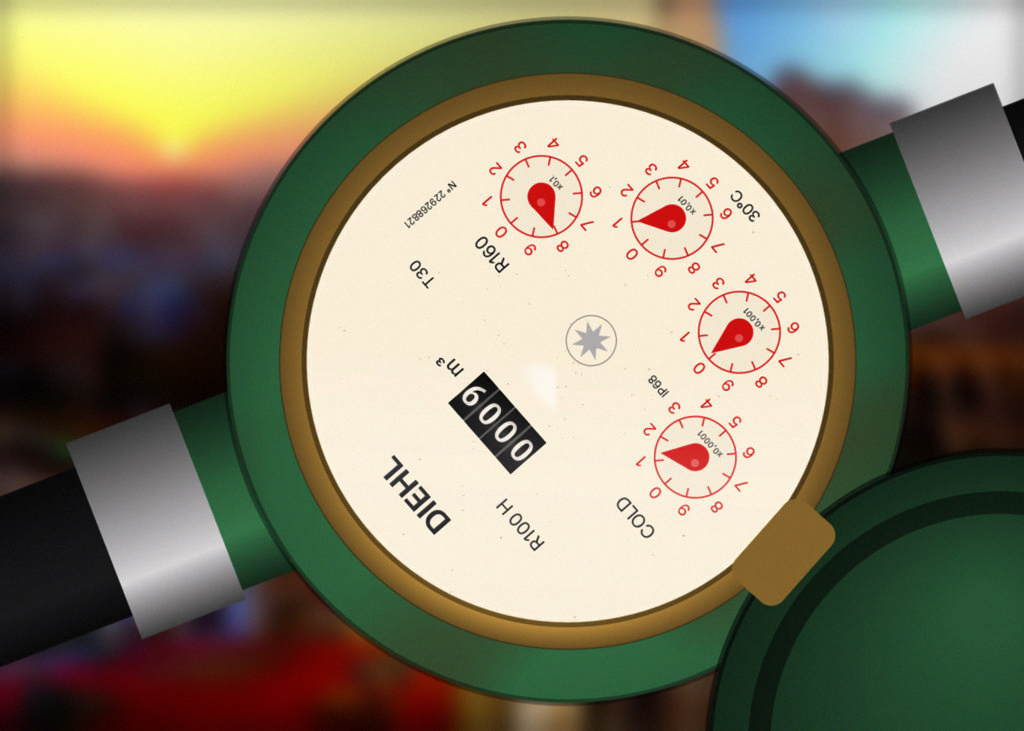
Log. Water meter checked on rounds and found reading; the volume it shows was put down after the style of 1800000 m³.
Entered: 9.8101 m³
